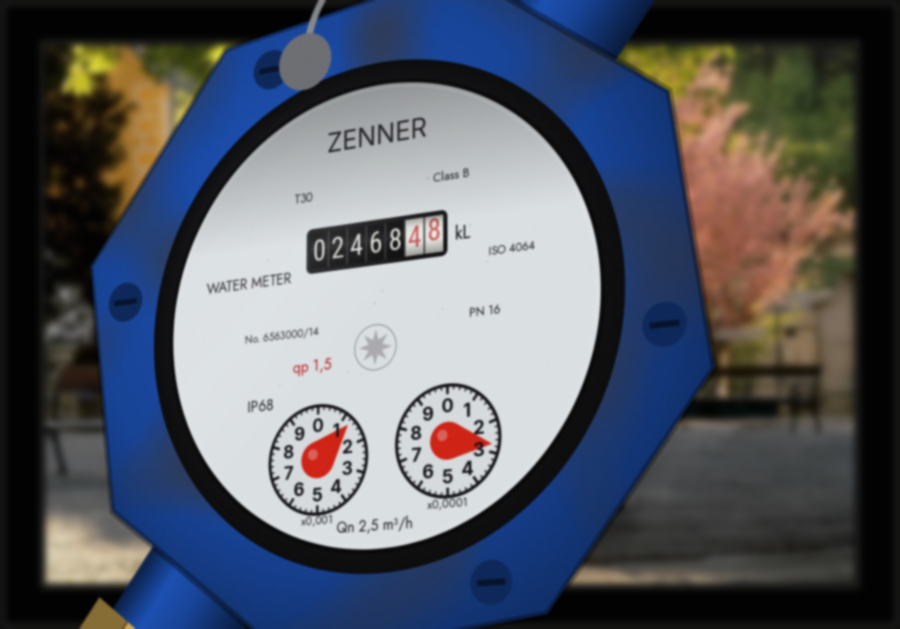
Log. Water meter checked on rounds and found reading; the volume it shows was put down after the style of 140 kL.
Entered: 2468.4812 kL
